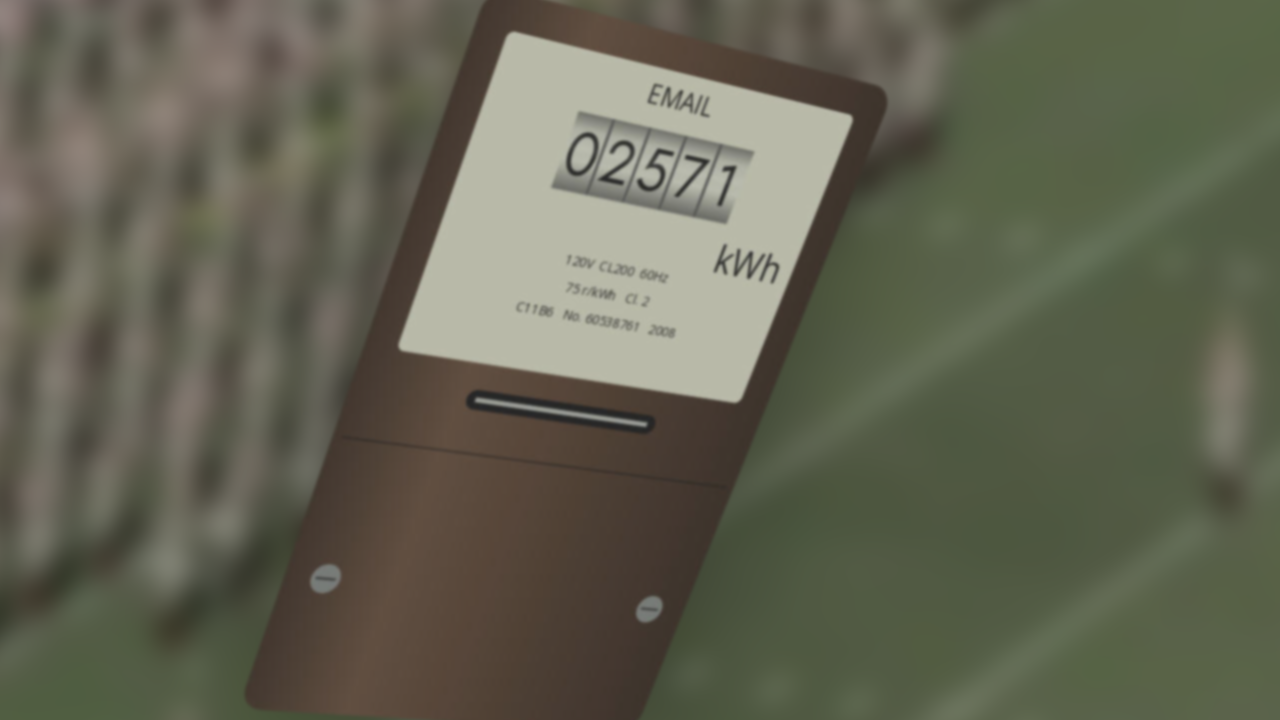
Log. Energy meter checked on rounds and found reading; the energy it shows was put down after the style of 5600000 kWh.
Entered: 2571 kWh
